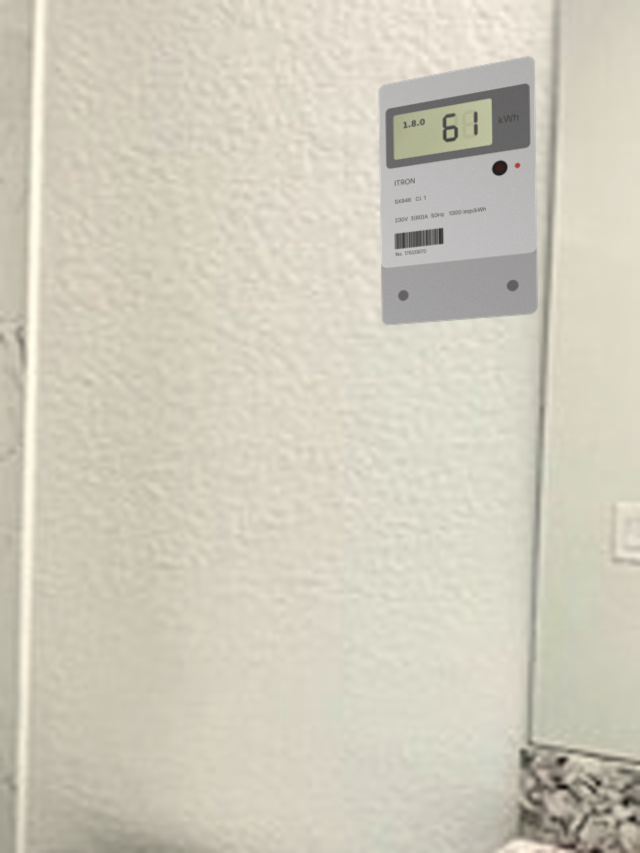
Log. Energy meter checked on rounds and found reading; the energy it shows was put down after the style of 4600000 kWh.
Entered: 61 kWh
